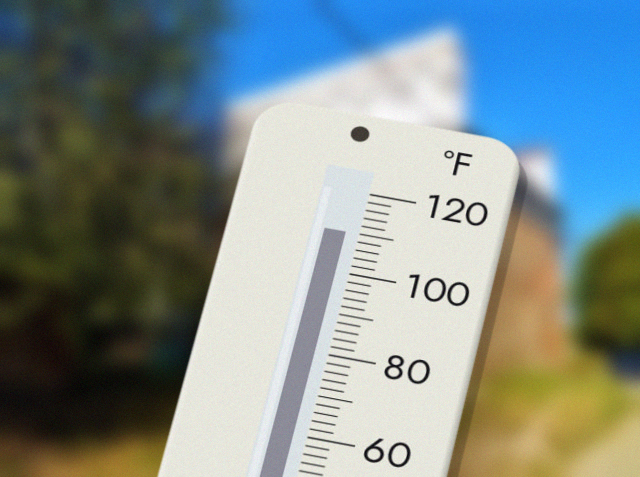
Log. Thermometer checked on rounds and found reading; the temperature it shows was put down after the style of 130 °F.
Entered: 110 °F
